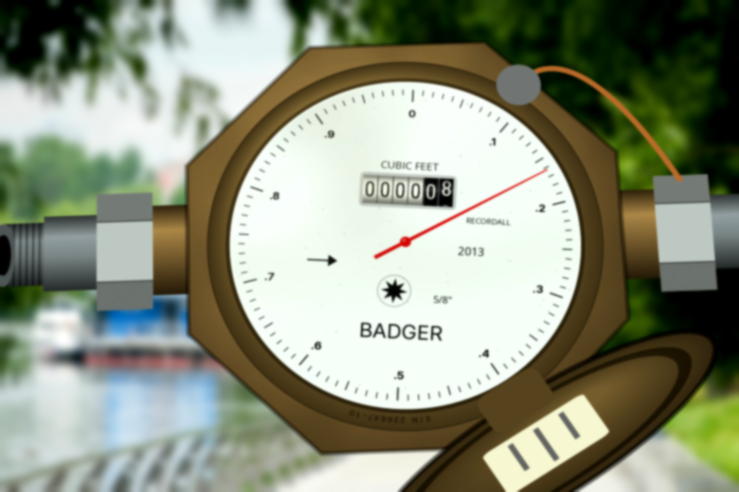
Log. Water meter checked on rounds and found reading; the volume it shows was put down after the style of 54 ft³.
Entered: 8.16 ft³
